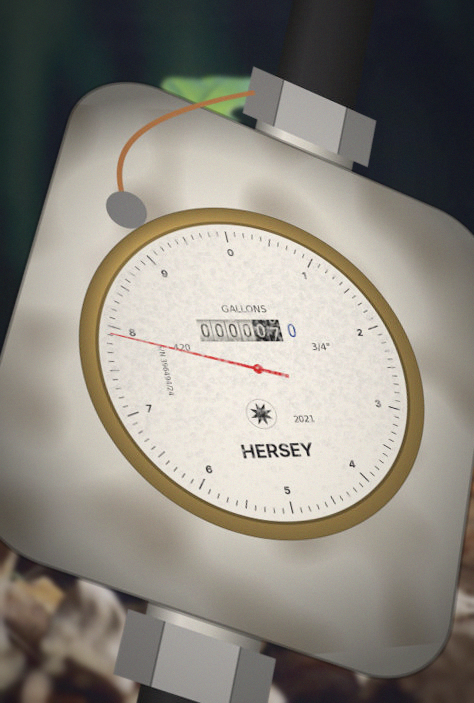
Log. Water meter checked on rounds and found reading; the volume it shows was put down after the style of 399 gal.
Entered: 67.9 gal
